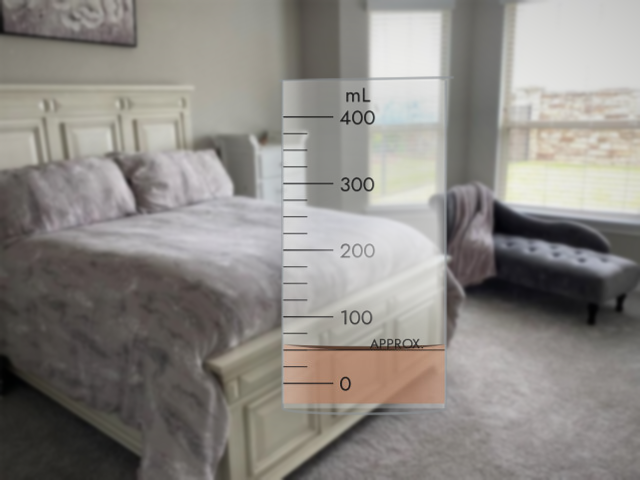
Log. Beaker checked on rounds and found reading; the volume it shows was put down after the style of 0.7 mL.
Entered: 50 mL
